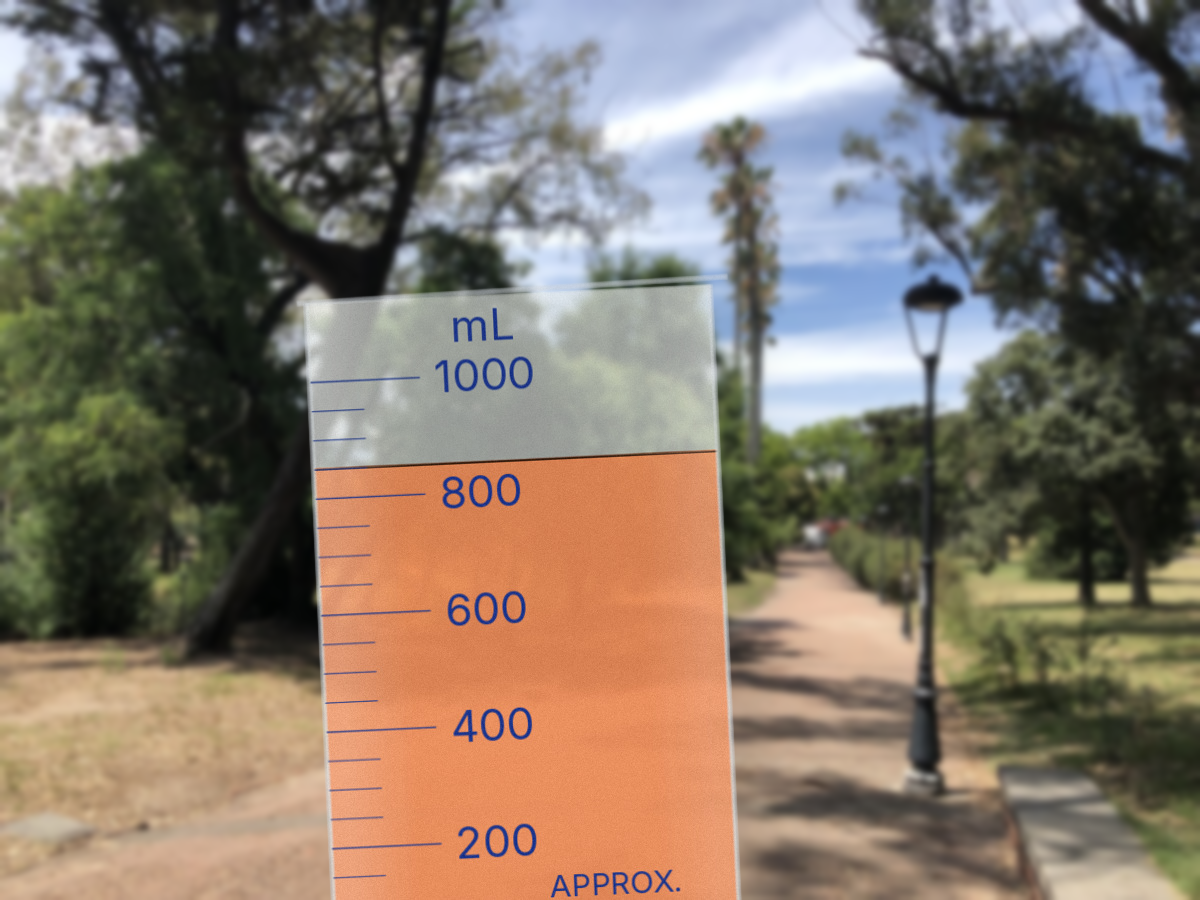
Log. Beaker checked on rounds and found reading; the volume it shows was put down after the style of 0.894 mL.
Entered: 850 mL
